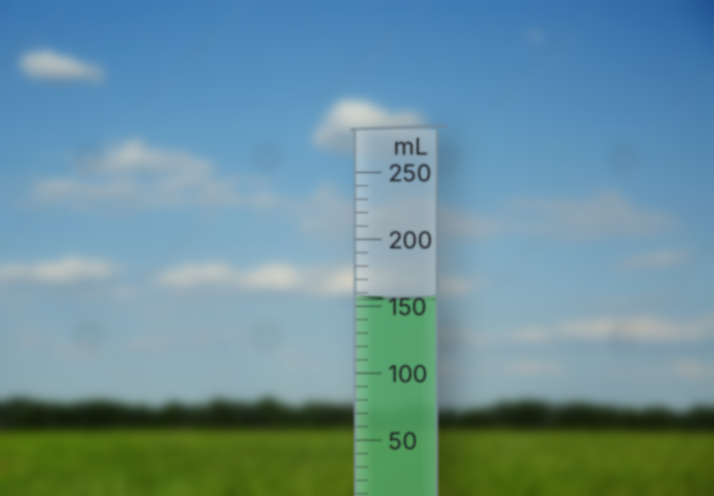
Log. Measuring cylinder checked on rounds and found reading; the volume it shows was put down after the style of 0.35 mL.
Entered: 155 mL
